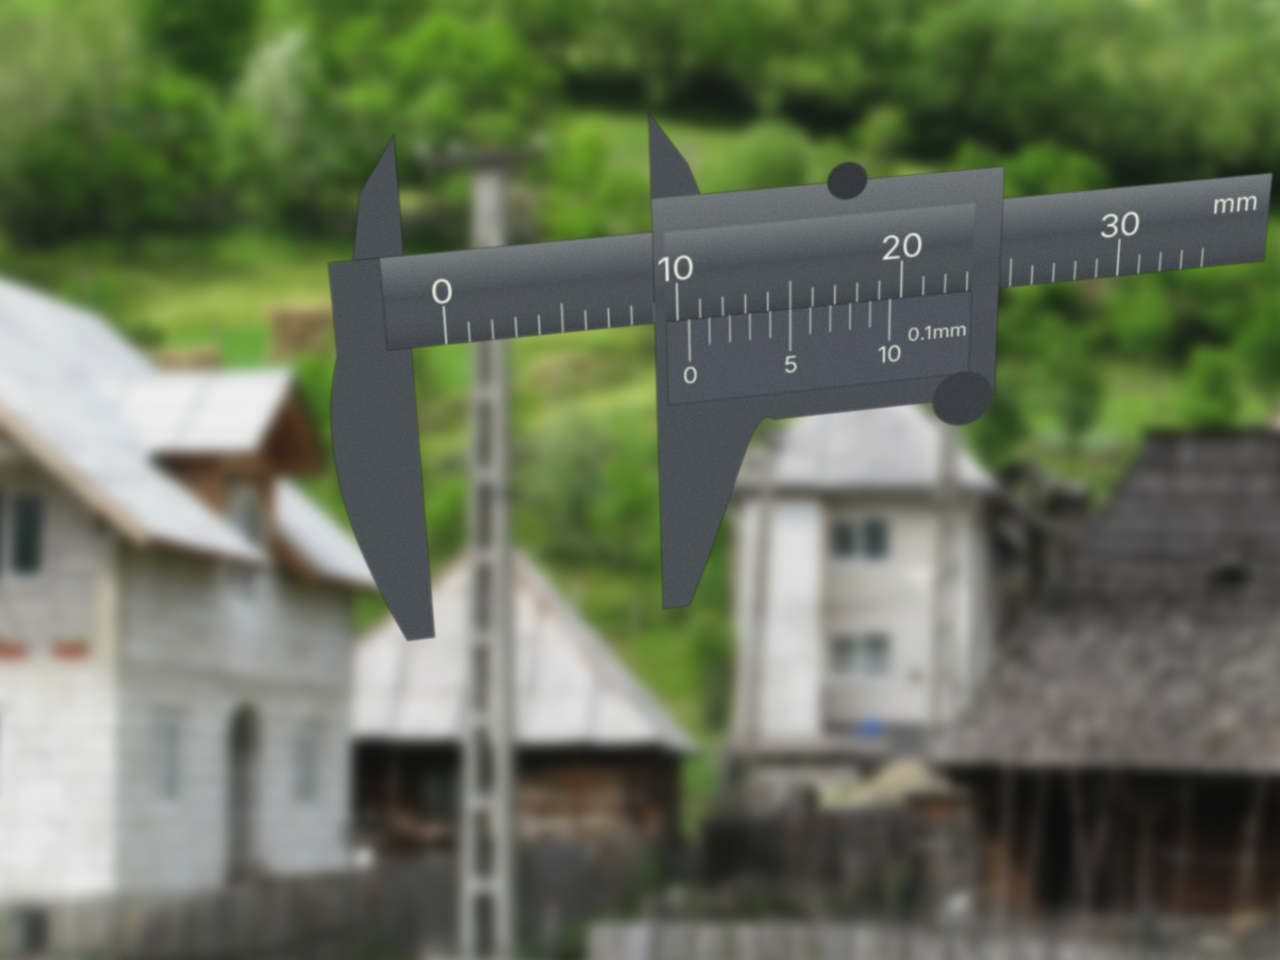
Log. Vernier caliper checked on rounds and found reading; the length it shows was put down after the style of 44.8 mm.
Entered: 10.5 mm
